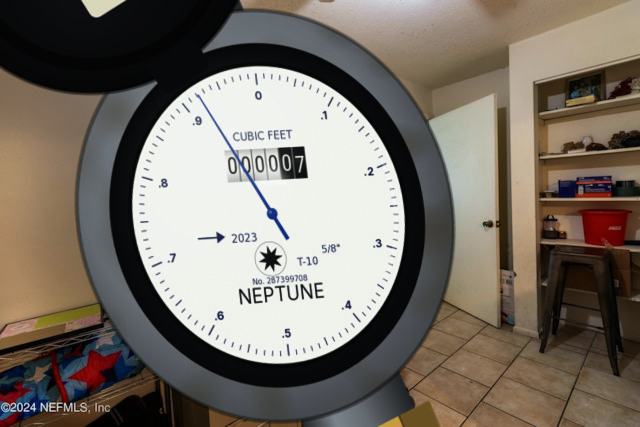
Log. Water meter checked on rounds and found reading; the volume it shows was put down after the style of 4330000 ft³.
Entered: 6.92 ft³
